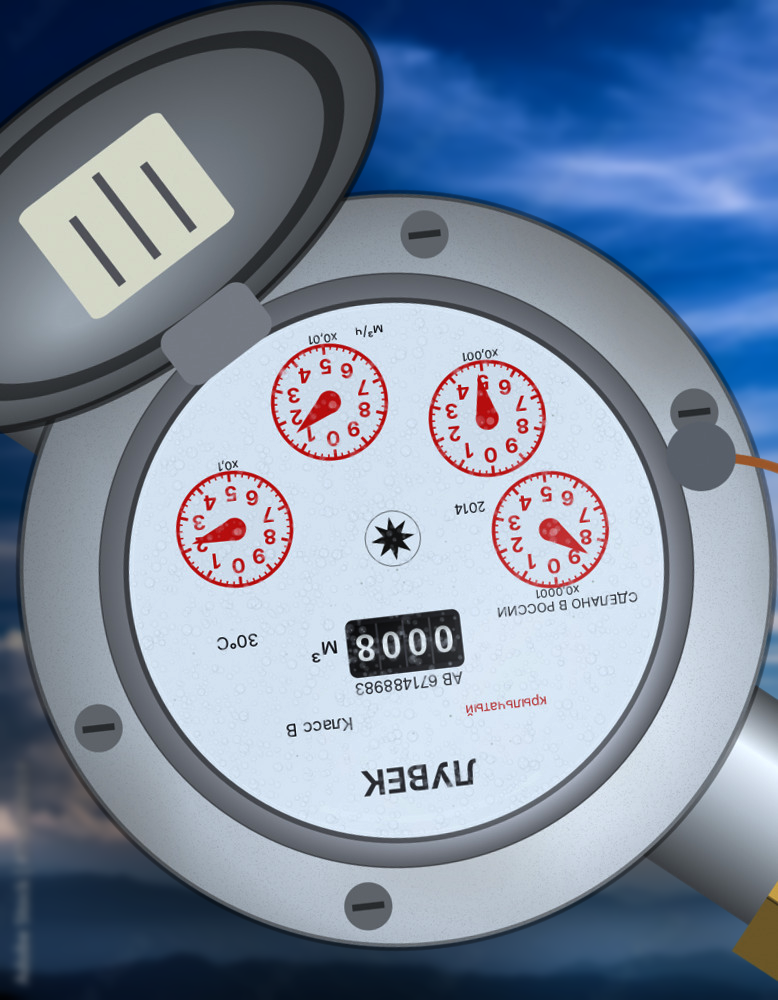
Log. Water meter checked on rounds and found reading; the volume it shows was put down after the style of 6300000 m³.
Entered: 8.2148 m³
